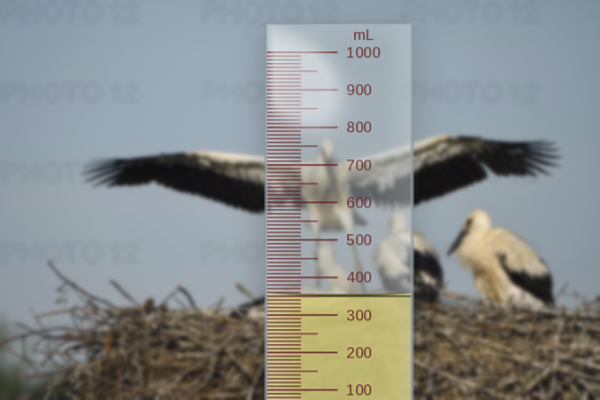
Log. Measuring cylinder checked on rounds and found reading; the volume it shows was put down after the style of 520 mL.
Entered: 350 mL
